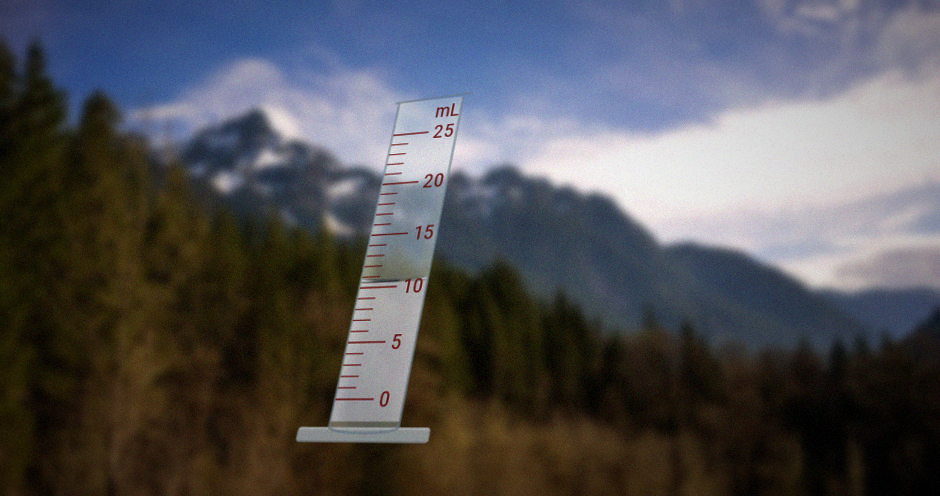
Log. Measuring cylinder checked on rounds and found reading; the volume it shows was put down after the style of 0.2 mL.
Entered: 10.5 mL
